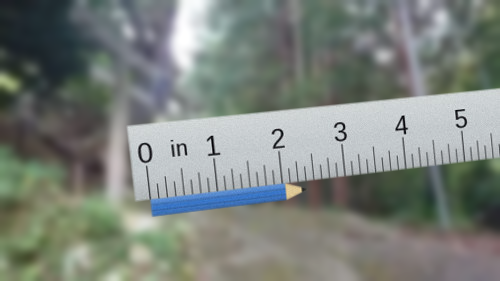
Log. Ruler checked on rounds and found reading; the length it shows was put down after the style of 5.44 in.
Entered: 2.375 in
